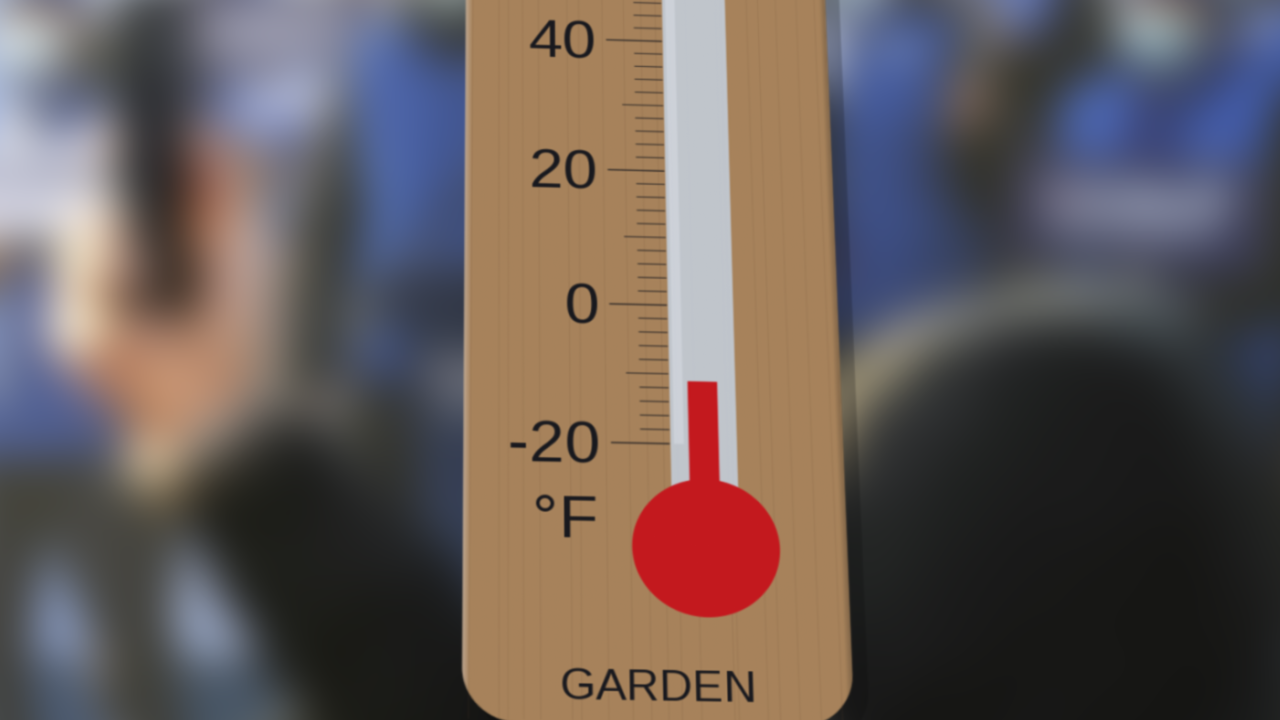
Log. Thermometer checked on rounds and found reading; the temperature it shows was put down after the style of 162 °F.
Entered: -11 °F
